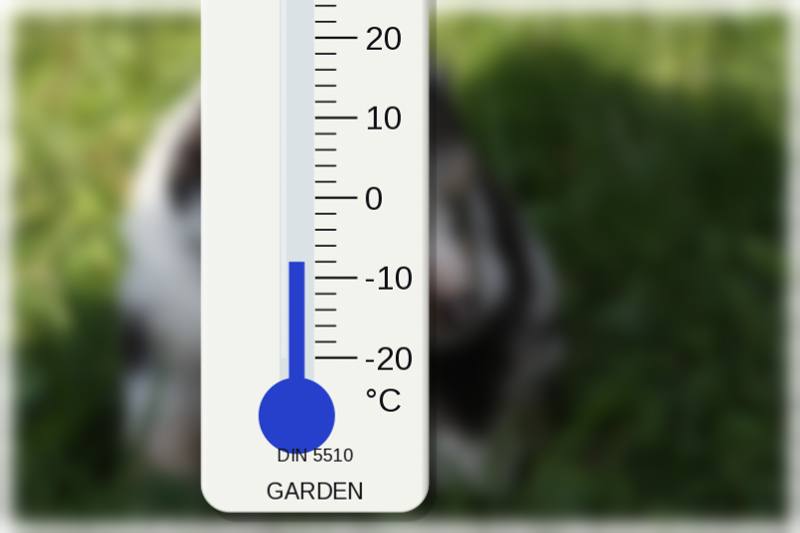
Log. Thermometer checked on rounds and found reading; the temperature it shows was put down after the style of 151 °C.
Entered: -8 °C
